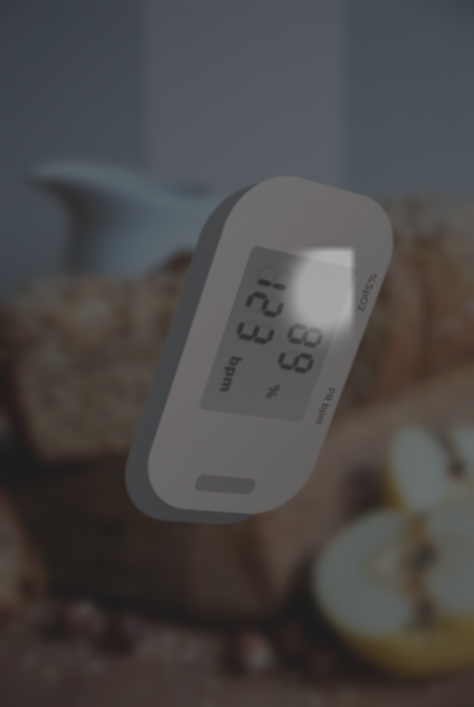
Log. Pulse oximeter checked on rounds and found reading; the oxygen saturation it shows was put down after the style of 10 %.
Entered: 89 %
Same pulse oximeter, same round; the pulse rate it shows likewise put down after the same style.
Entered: 123 bpm
